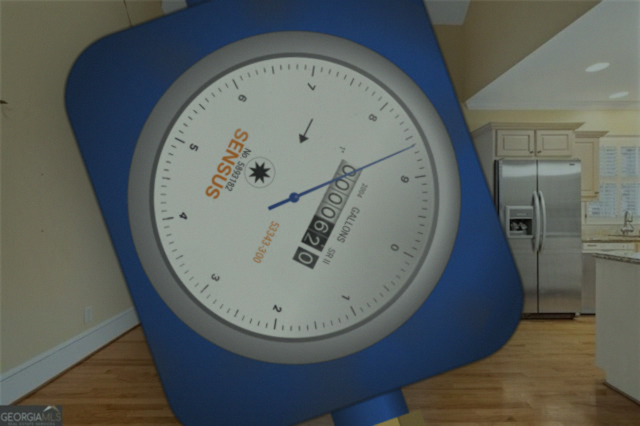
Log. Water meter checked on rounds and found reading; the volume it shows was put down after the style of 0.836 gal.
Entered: 618.6 gal
